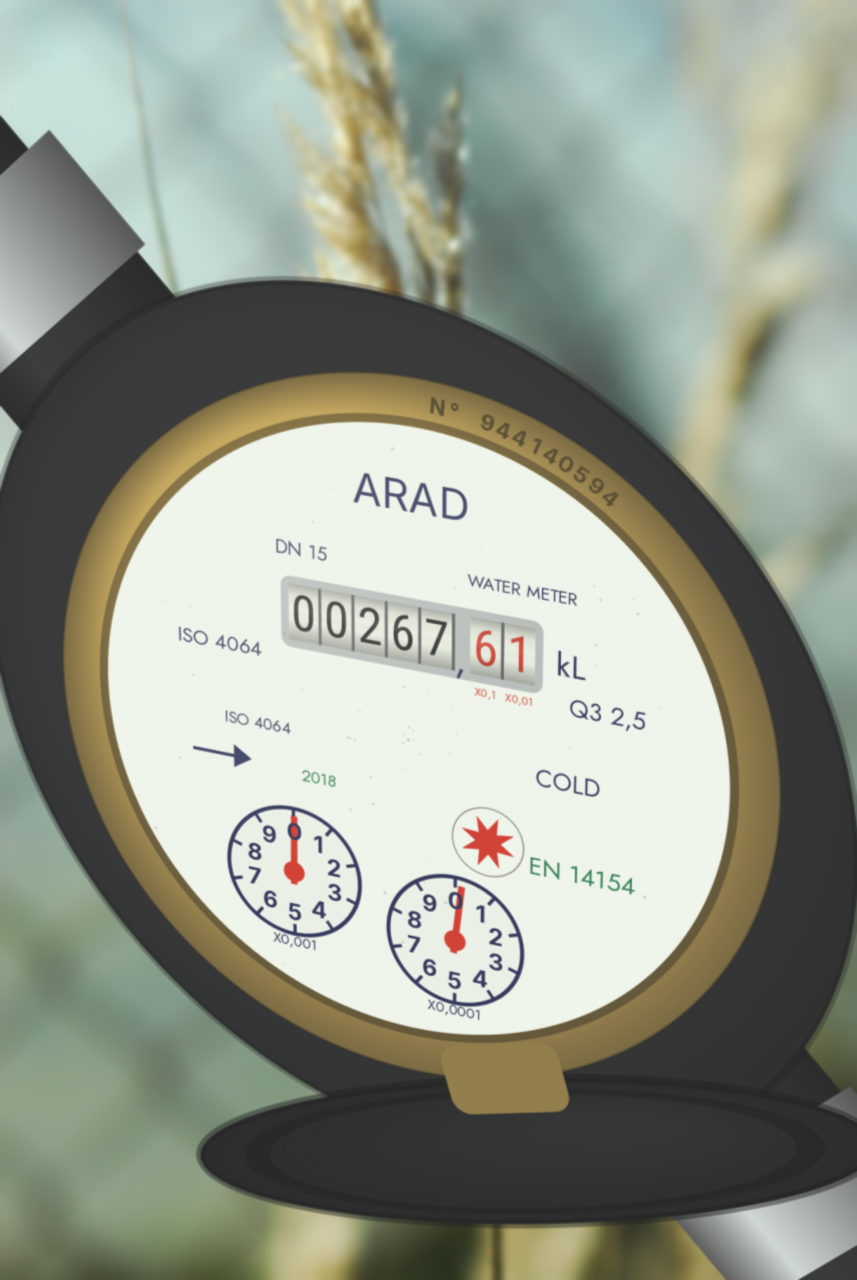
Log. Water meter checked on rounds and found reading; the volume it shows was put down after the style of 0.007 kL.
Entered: 267.6100 kL
